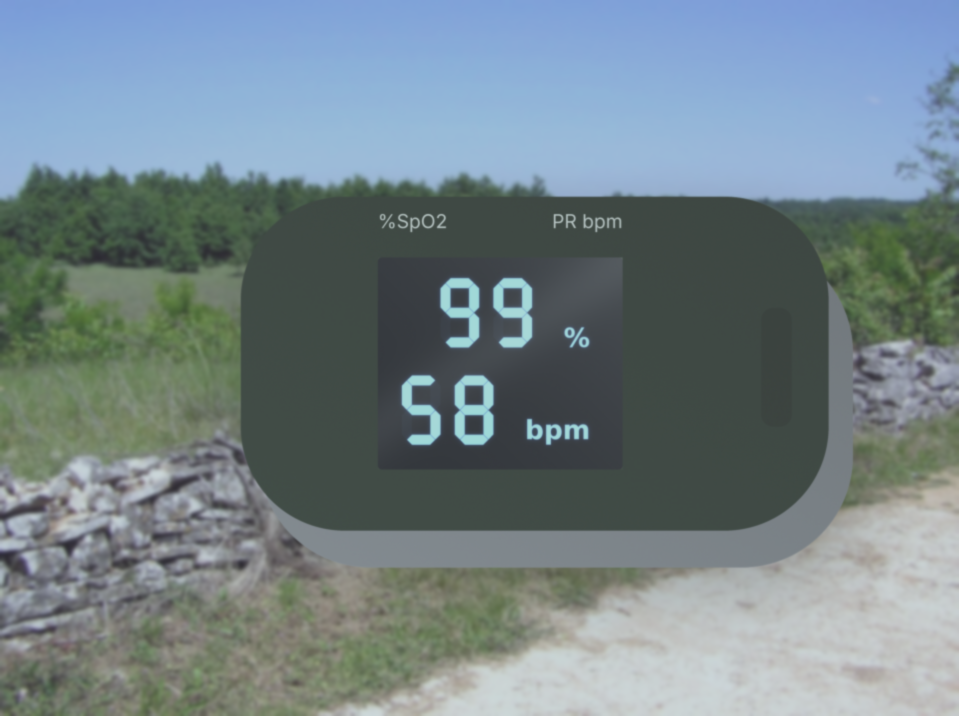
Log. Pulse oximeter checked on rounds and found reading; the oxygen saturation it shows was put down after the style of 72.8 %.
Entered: 99 %
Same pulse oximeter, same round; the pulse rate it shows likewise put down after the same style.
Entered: 58 bpm
